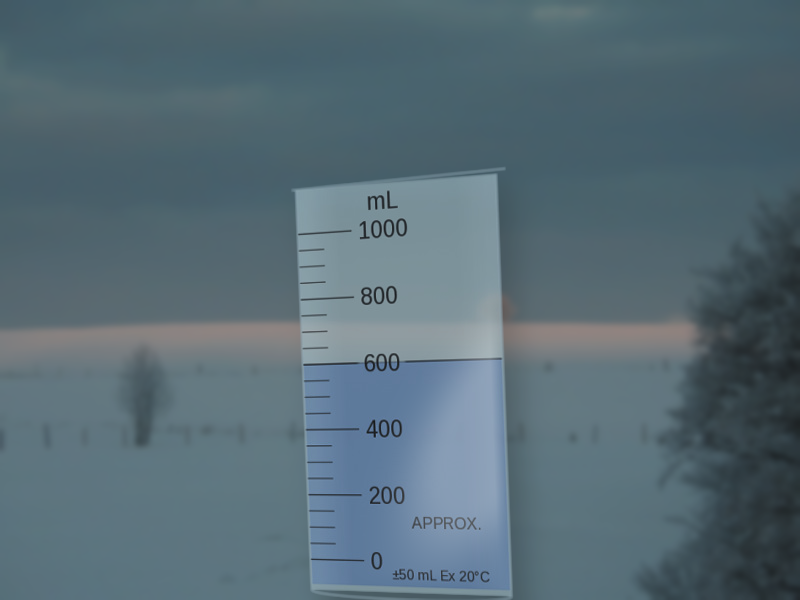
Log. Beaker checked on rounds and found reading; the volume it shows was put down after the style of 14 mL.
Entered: 600 mL
